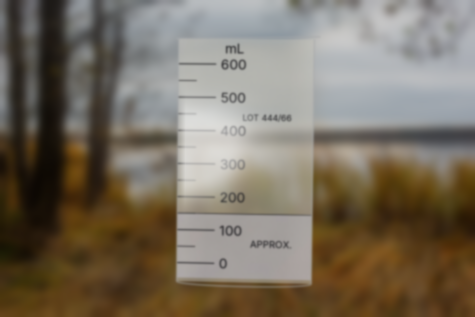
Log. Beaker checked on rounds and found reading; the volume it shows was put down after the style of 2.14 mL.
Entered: 150 mL
